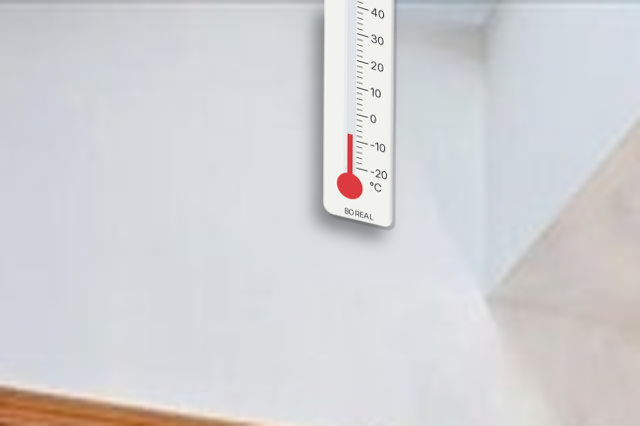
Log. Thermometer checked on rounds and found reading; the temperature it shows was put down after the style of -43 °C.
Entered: -8 °C
